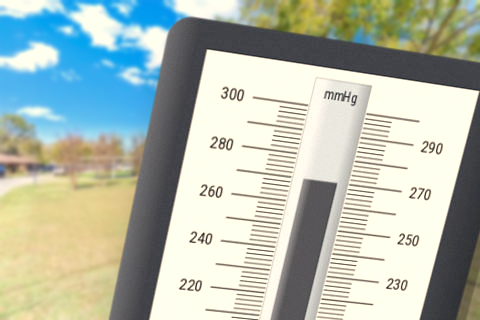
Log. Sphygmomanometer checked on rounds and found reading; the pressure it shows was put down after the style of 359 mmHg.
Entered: 270 mmHg
